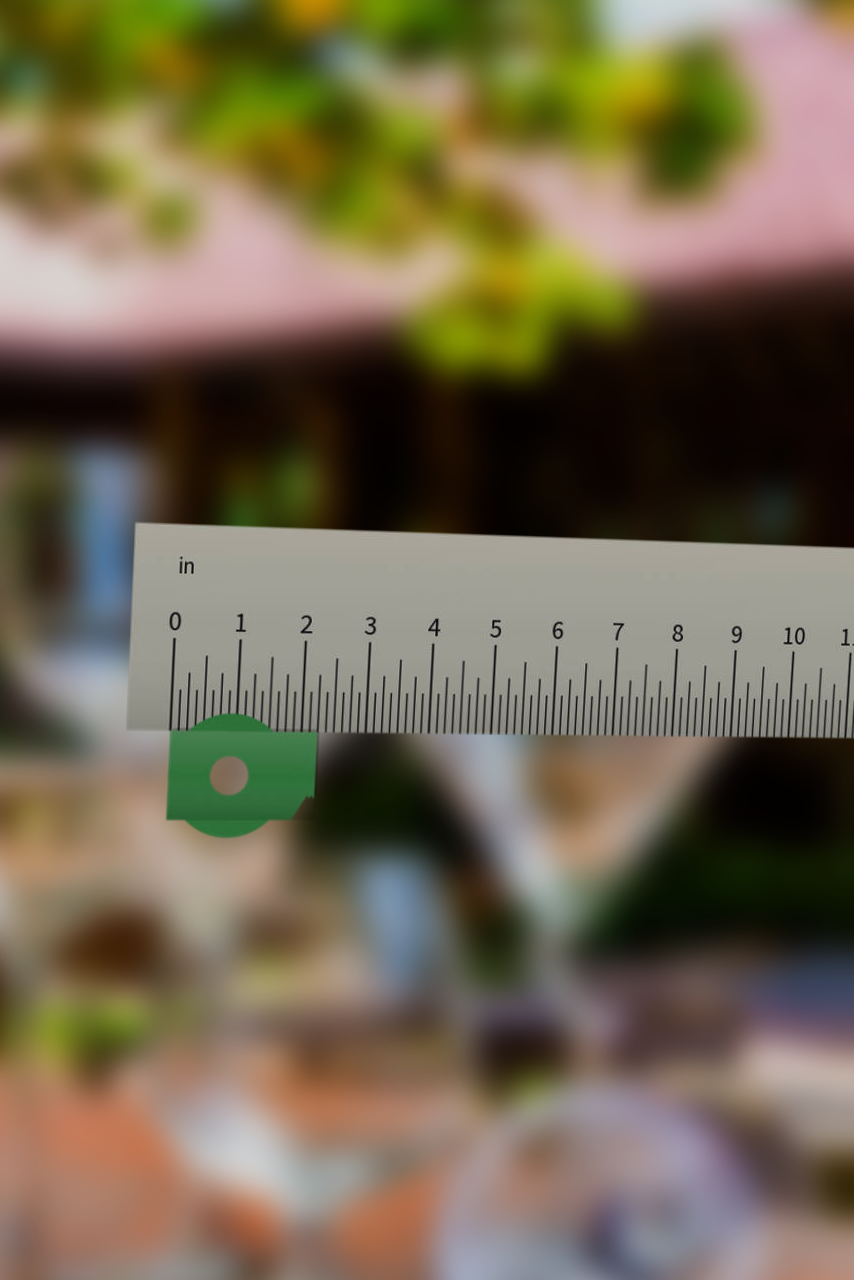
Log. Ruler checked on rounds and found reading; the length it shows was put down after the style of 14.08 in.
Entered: 2.25 in
